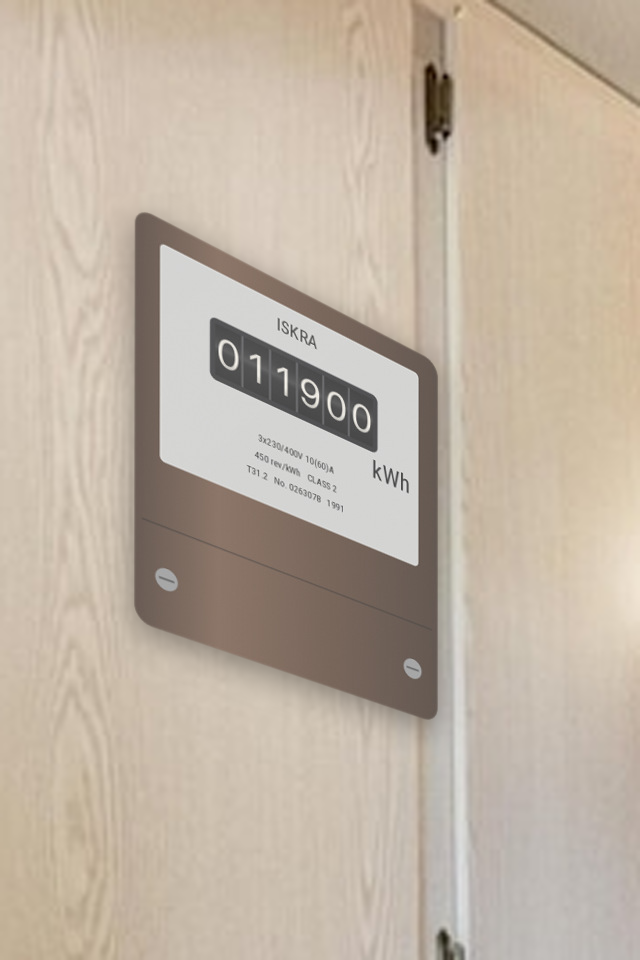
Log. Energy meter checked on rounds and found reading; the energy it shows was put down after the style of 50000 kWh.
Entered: 11900 kWh
